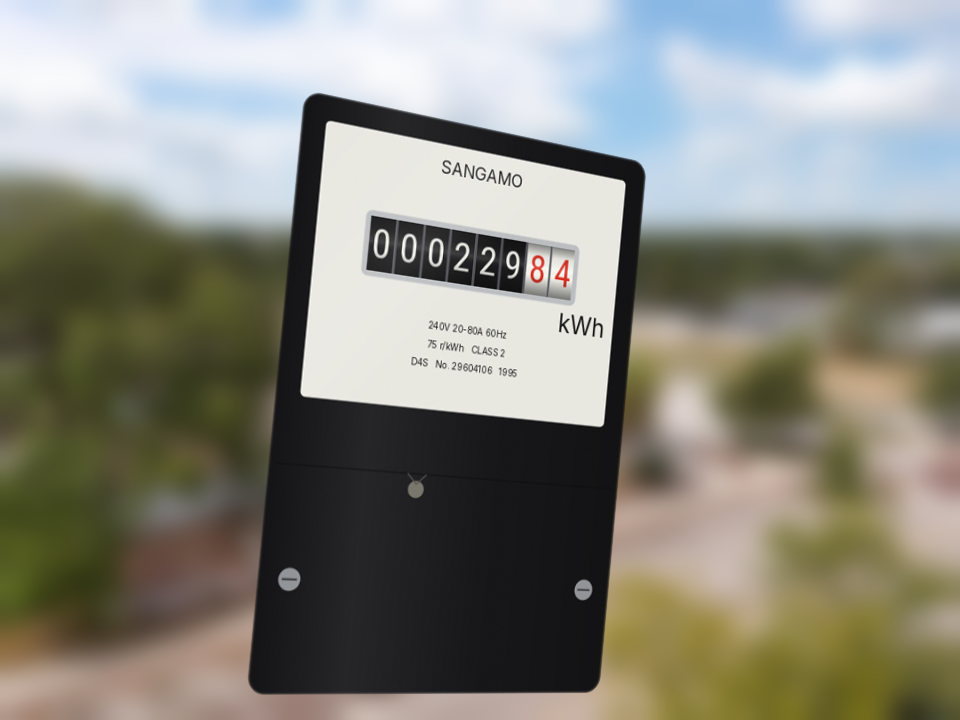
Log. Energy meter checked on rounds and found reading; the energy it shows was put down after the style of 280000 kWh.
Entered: 229.84 kWh
